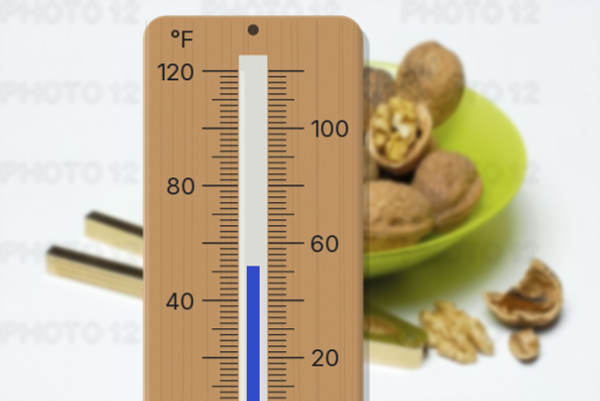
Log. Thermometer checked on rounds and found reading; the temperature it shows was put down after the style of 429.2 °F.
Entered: 52 °F
